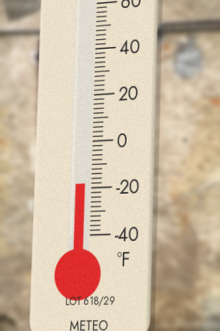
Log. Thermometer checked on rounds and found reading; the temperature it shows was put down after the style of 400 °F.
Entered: -18 °F
